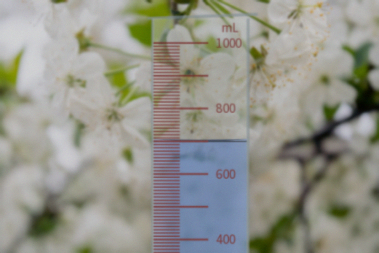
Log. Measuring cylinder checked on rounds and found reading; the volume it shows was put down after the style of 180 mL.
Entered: 700 mL
